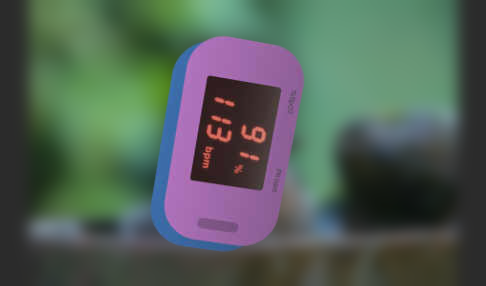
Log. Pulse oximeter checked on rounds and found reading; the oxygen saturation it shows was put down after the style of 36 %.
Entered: 91 %
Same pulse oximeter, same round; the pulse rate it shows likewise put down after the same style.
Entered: 113 bpm
